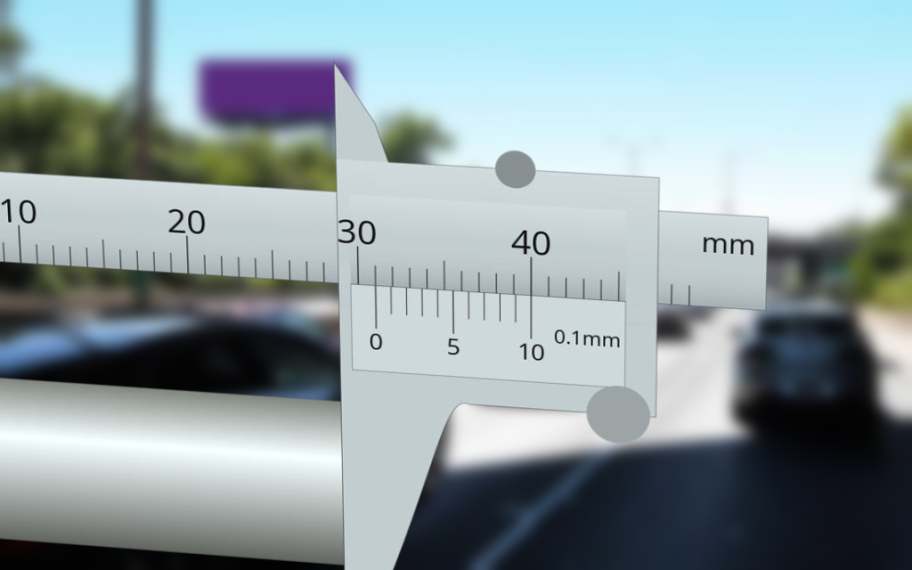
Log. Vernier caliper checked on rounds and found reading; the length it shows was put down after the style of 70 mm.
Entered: 31.0 mm
